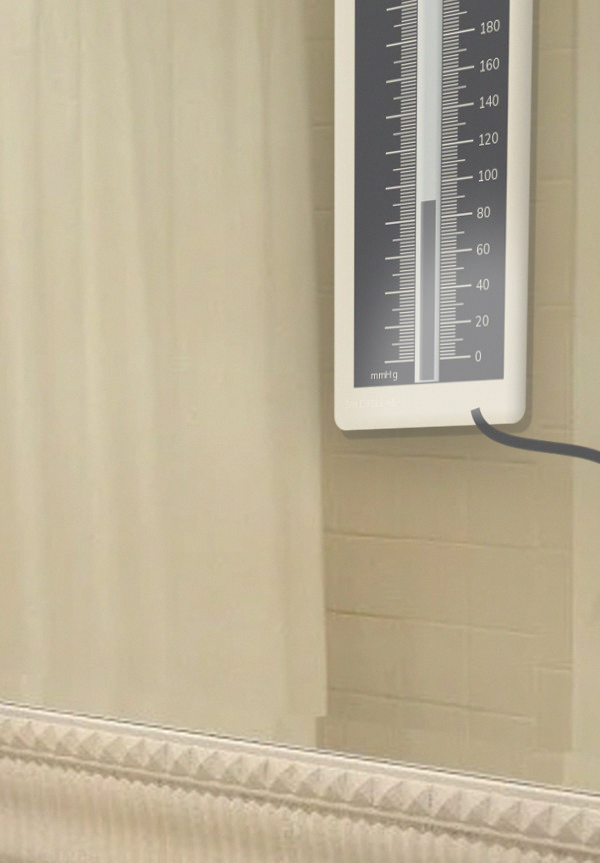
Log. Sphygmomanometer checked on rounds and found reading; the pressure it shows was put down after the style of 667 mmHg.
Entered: 90 mmHg
